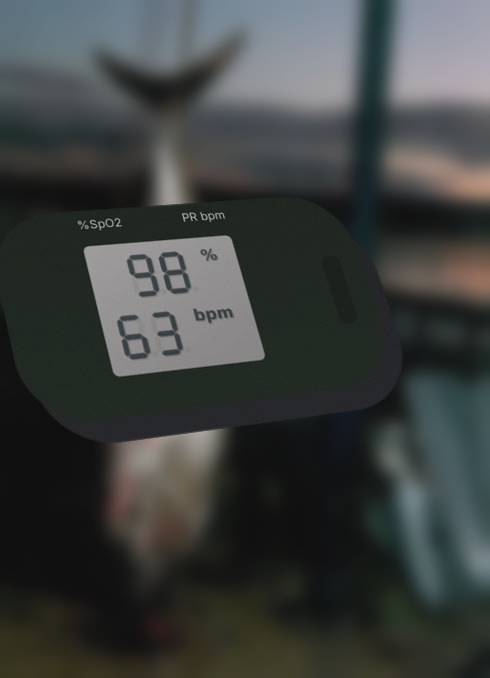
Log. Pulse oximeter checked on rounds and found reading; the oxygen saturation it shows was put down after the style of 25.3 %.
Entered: 98 %
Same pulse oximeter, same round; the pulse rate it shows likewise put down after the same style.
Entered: 63 bpm
